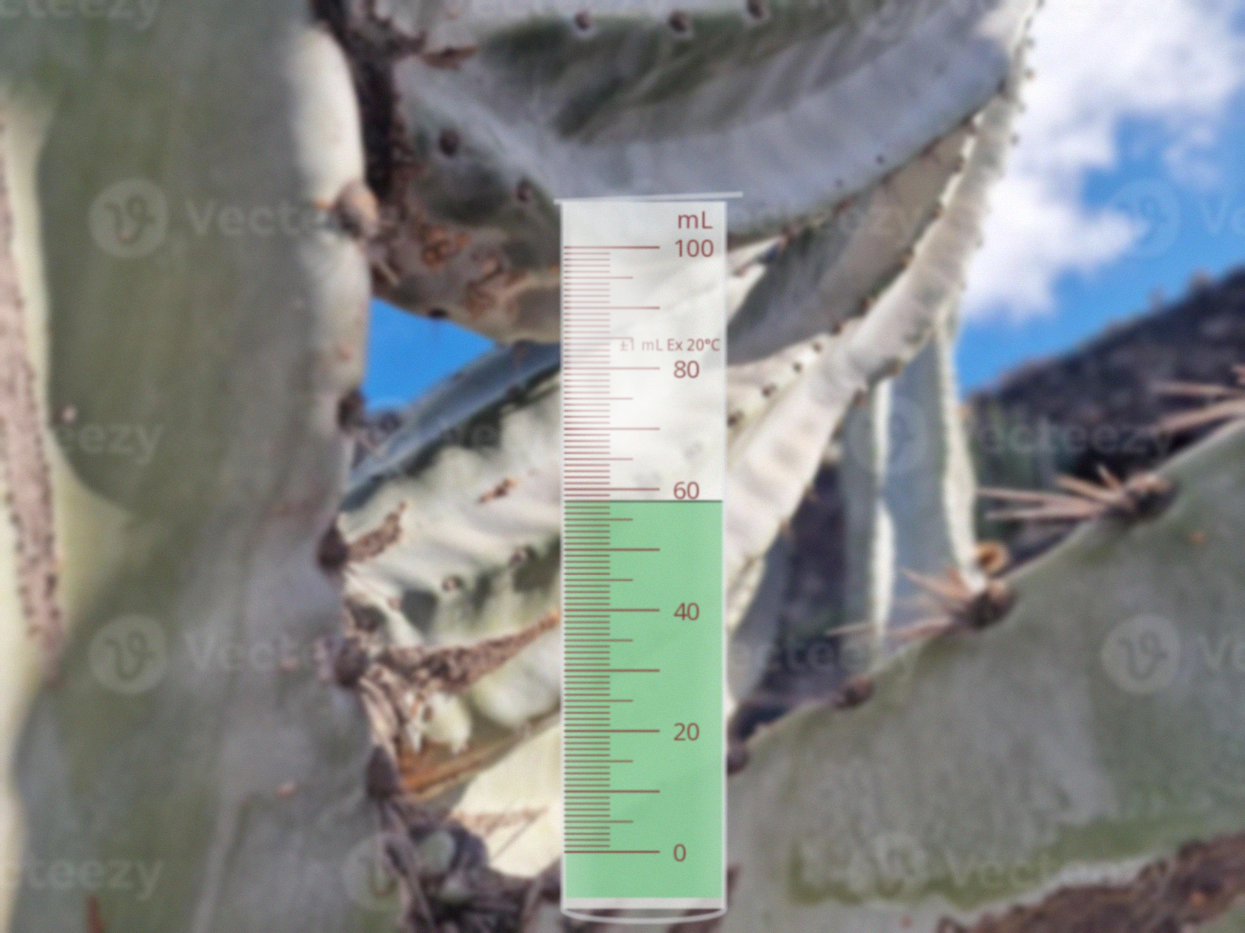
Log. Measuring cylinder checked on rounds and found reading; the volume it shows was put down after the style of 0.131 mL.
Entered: 58 mL
